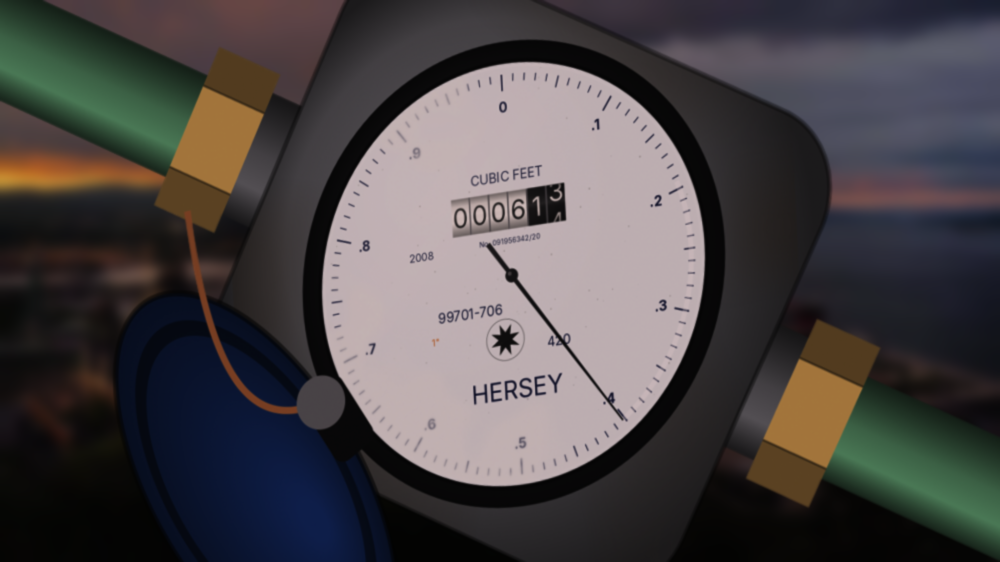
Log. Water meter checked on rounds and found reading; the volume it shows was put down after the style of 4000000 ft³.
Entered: 613.40 ft³
